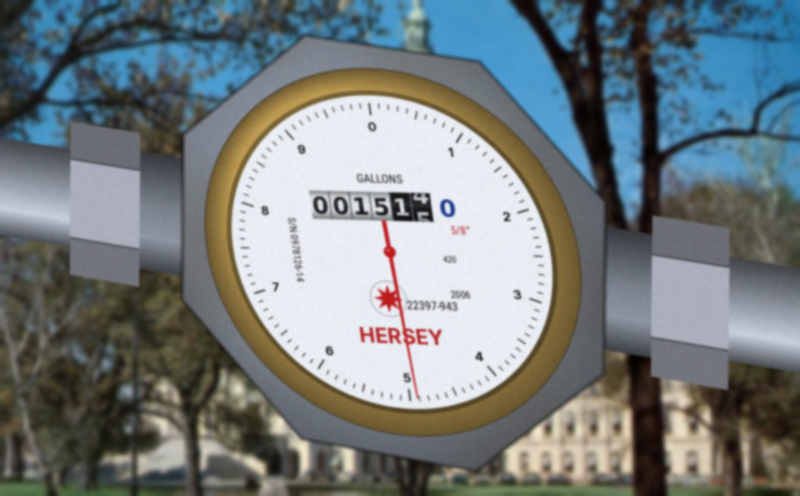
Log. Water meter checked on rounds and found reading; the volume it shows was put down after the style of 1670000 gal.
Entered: 15144.9 gal
